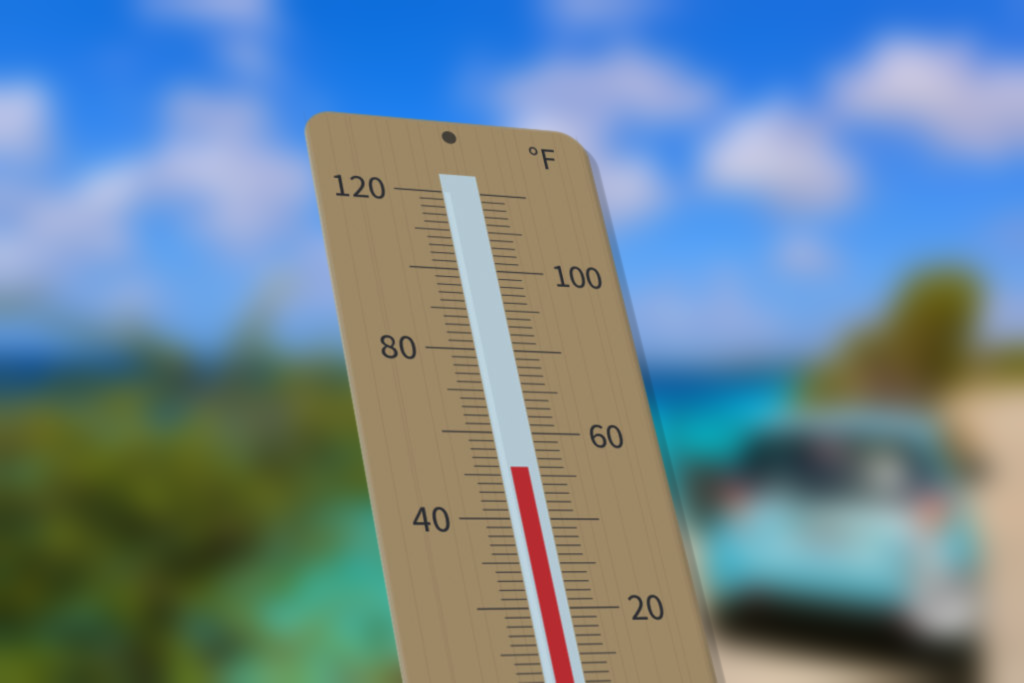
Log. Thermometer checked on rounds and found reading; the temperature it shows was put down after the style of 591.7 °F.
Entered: 52 °F
